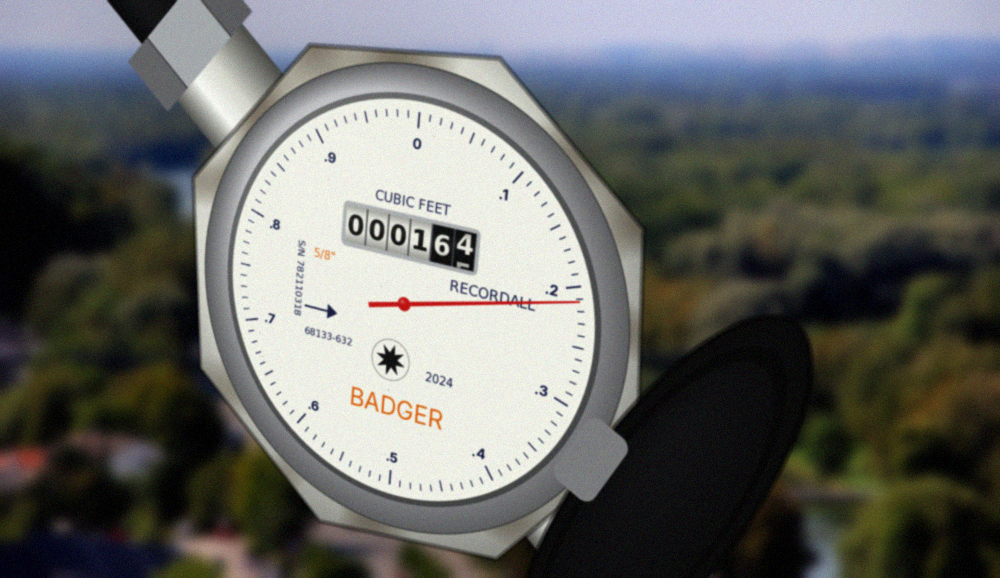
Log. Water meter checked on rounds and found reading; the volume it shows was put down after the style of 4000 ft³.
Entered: 164.21 ft³
